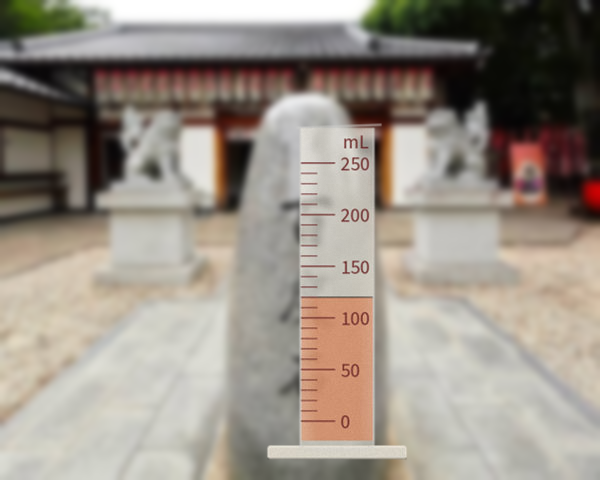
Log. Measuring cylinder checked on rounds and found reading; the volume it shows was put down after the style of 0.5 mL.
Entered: 120 mL
